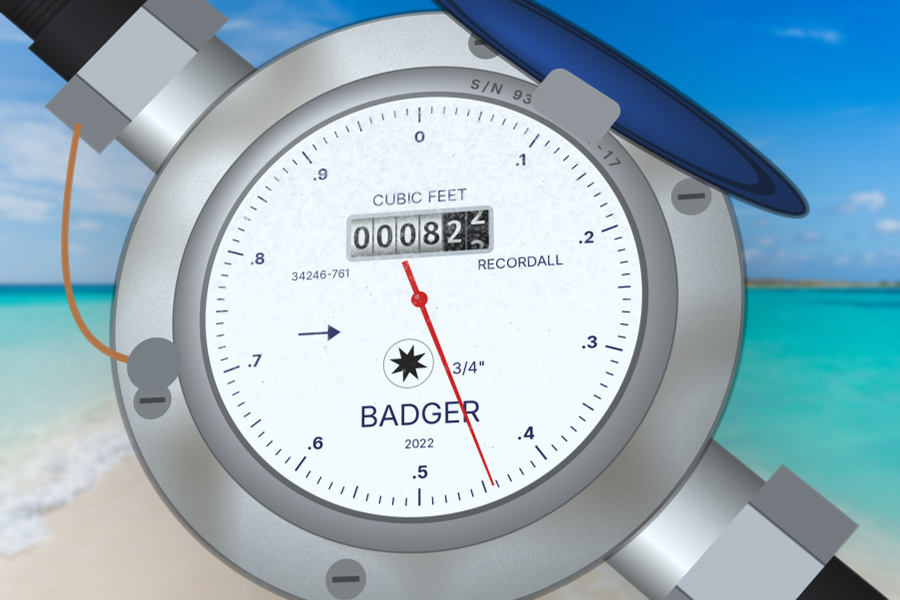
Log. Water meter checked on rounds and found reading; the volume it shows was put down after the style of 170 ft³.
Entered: 822.44 ft³
